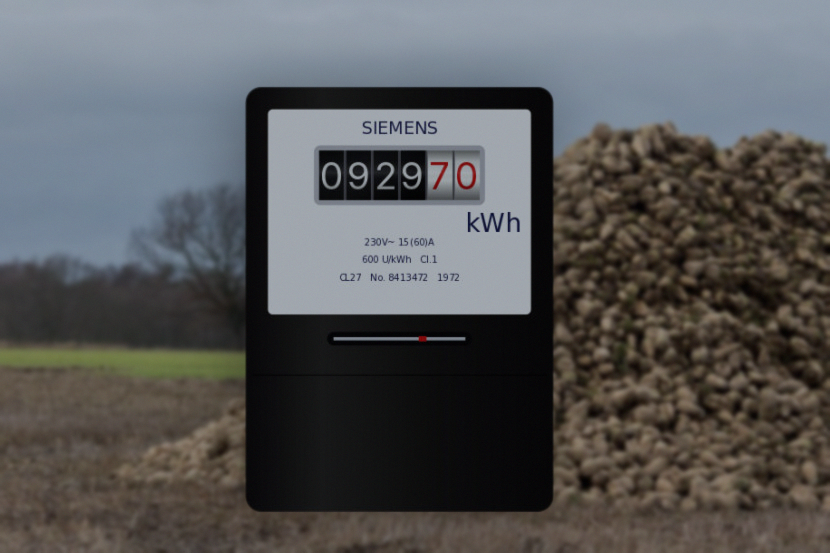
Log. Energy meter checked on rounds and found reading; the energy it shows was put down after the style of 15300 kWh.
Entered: 929.70 kWh
